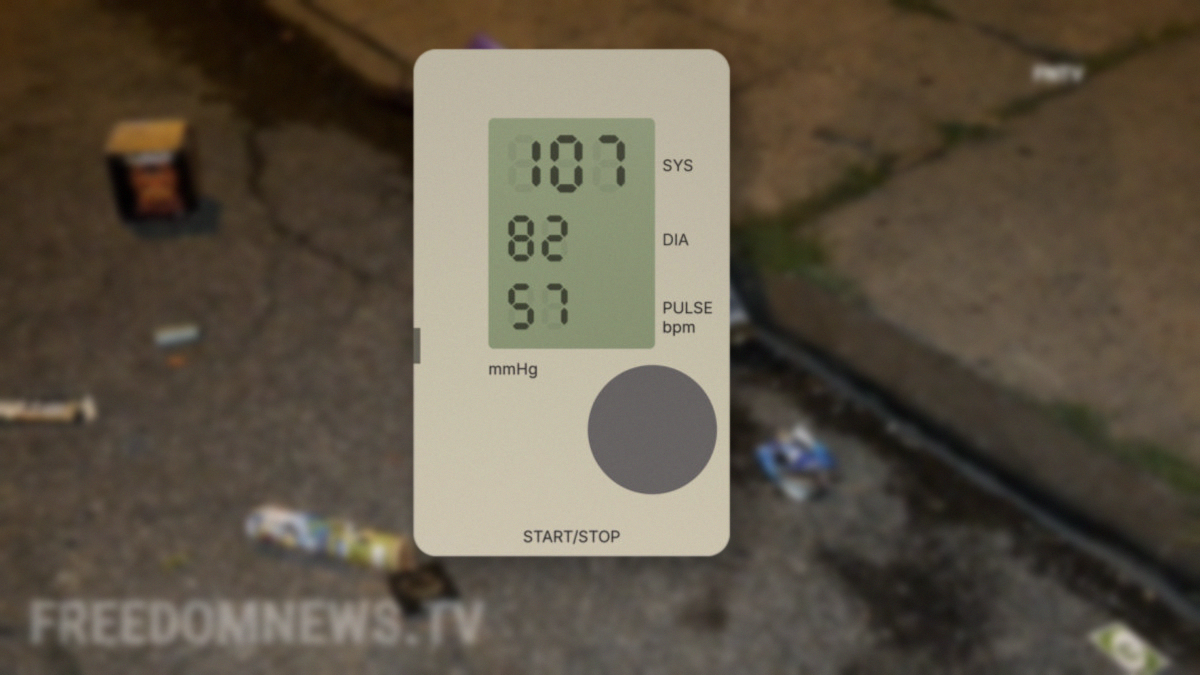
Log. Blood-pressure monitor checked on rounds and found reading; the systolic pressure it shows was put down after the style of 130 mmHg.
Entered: 107 mmHg
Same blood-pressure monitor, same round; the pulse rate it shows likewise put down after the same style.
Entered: 57 bpm
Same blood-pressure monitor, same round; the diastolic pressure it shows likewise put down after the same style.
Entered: 82 mmHg
